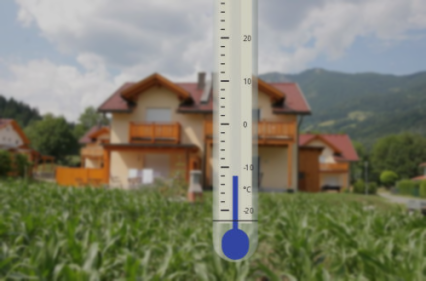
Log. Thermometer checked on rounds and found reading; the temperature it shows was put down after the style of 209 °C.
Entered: -12 °C
